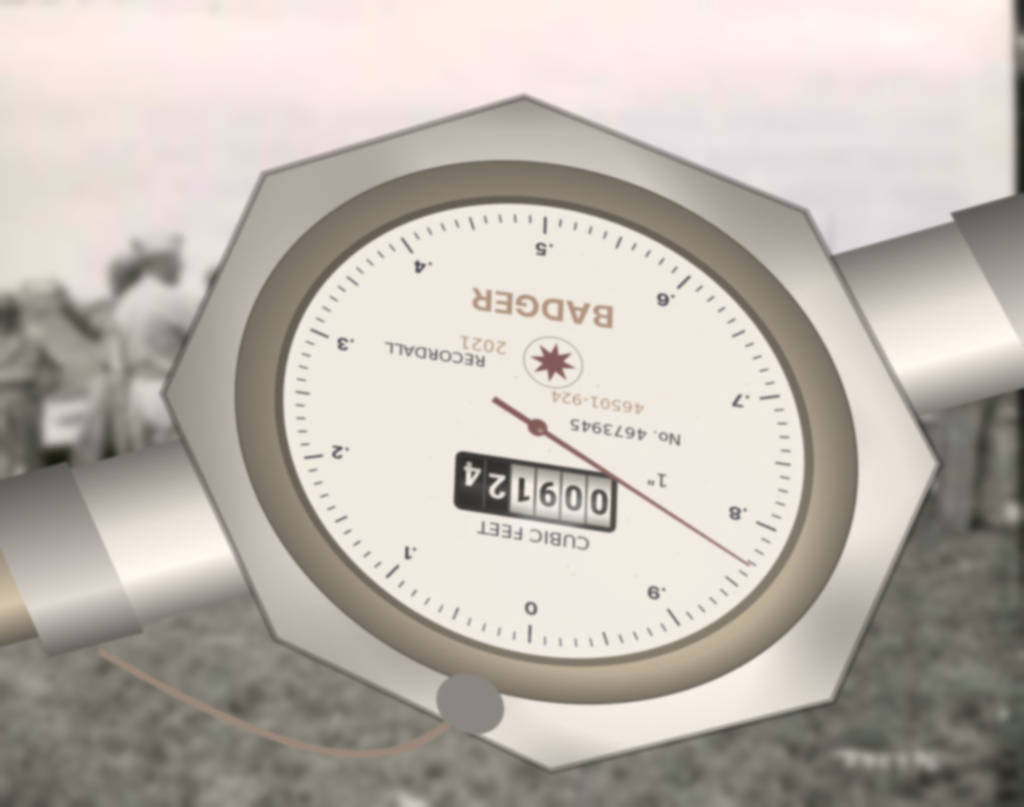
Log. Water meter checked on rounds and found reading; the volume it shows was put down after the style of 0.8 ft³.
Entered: 9123.83 ft³
